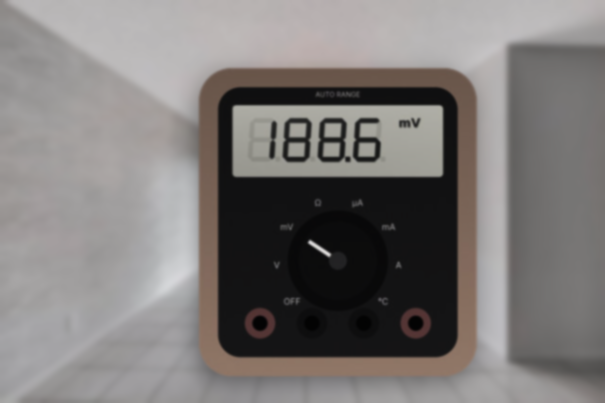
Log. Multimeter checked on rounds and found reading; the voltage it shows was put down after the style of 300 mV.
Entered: 188.6 mV
